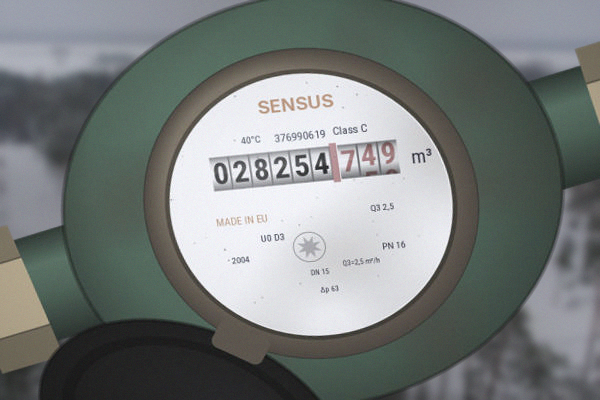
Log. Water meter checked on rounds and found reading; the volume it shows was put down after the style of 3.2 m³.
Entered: 28254.749 m³
